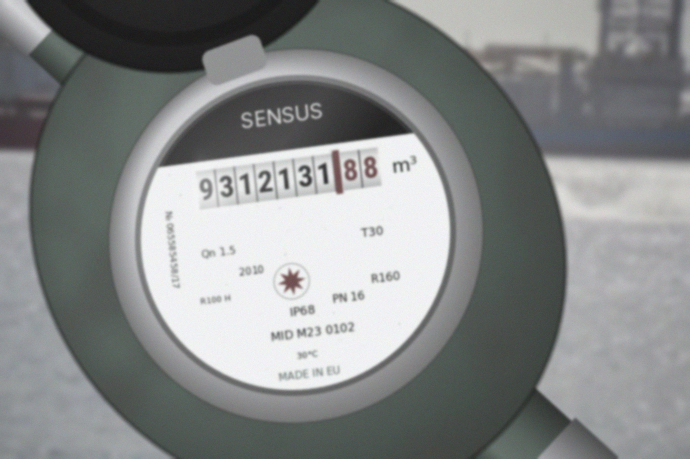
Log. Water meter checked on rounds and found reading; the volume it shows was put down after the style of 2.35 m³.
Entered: 9312131.88 m³
